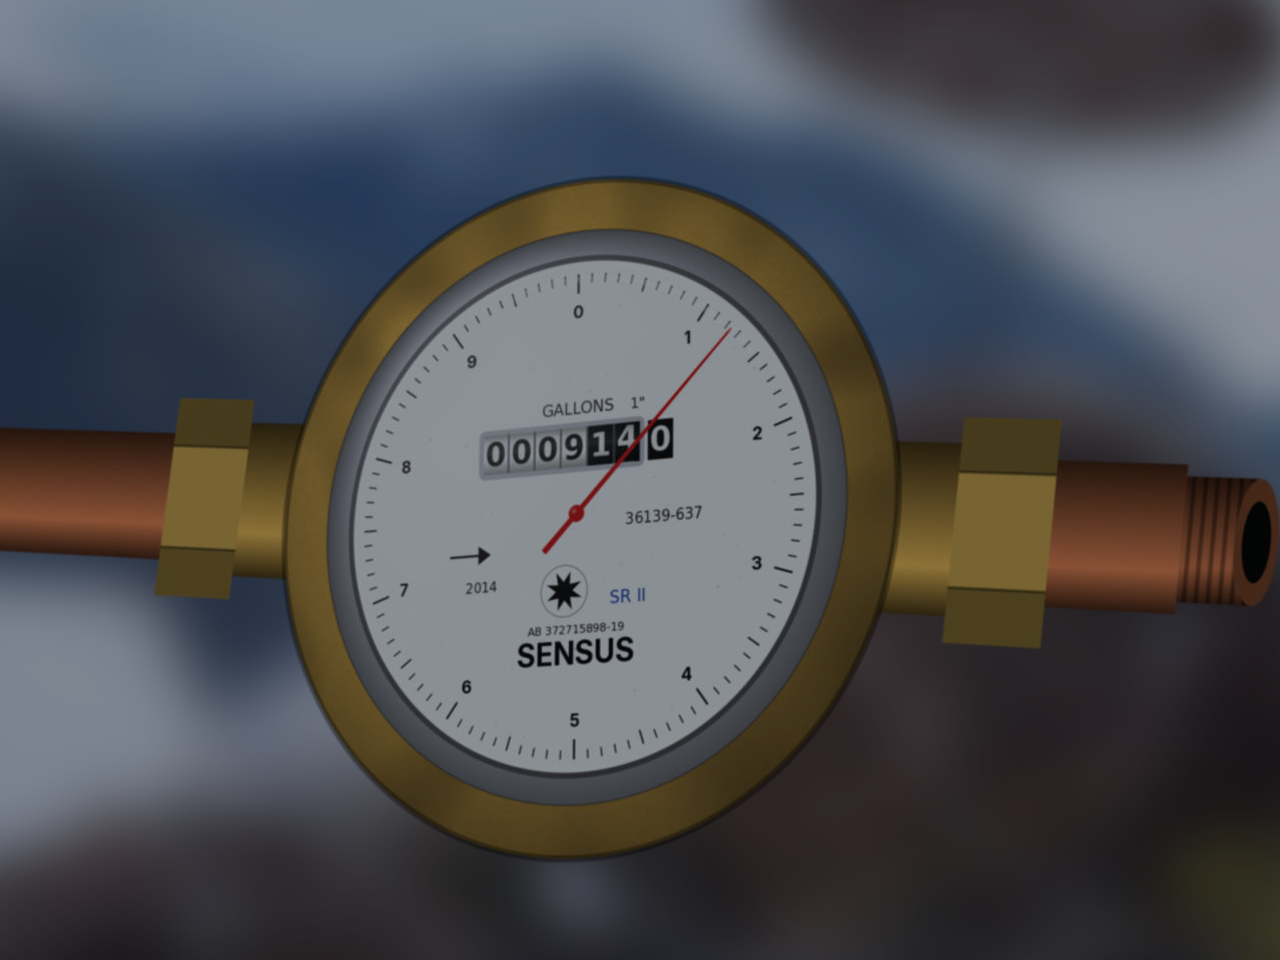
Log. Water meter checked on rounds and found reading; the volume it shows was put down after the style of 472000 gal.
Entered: 9141.2 gal
